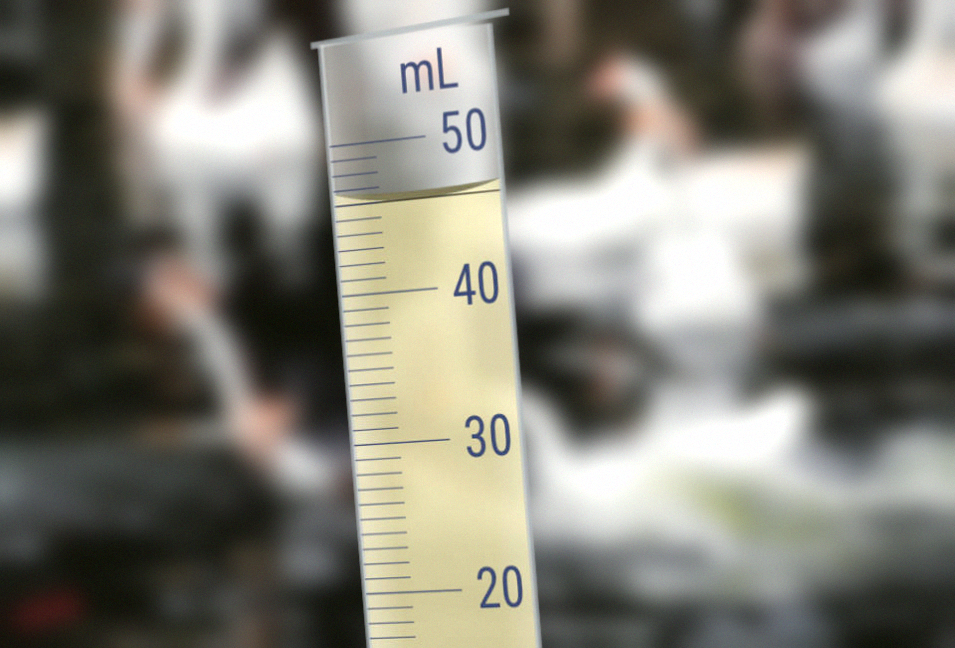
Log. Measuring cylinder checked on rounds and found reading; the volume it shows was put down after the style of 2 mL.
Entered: 46 mL
